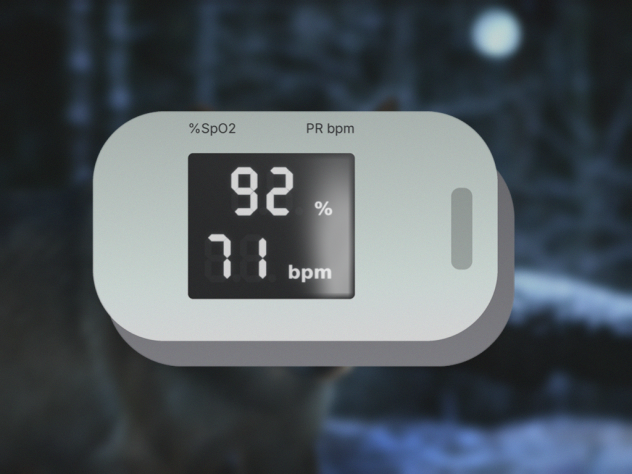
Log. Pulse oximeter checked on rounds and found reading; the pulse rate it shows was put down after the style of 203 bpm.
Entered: 71 bpm
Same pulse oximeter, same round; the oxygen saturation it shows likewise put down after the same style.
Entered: 92 %
